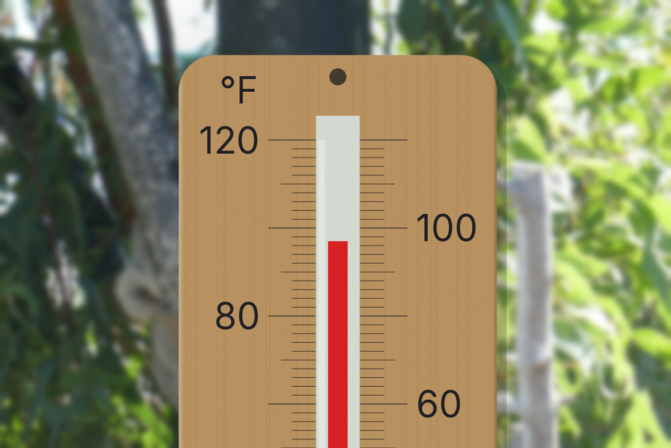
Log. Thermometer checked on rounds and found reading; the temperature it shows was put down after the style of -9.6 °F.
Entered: 97 °F
